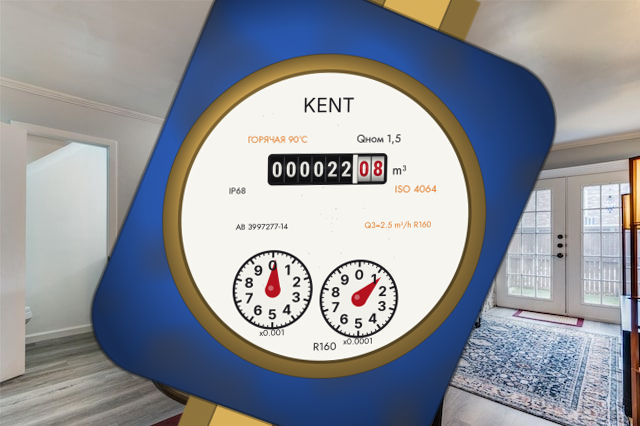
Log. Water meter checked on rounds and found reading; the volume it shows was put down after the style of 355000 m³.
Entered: 22.0801 m³
